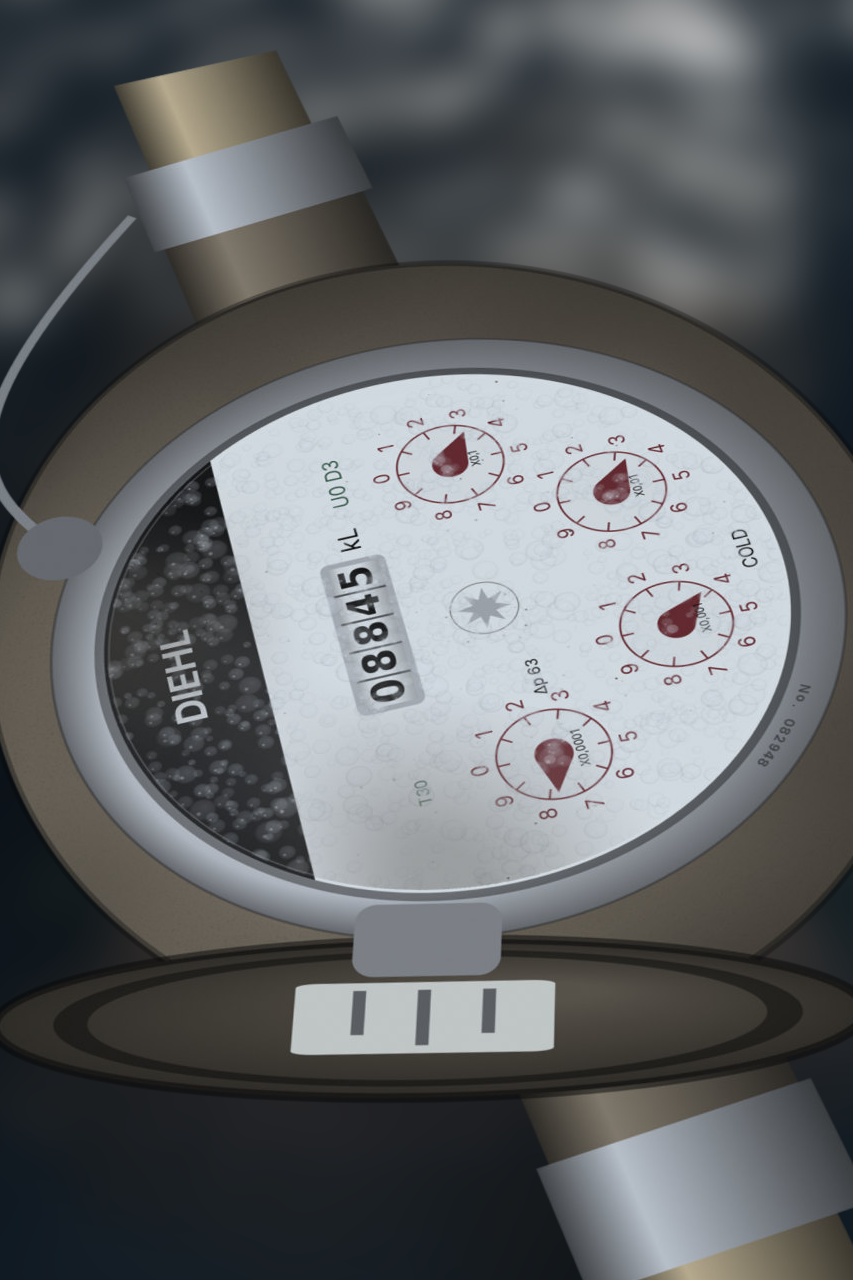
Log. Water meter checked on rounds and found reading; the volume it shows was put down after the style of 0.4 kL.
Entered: 8845.3337 kL
